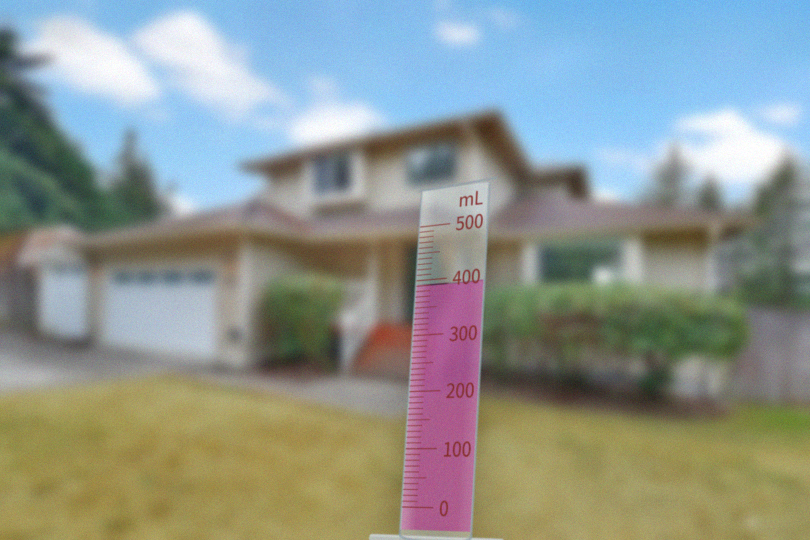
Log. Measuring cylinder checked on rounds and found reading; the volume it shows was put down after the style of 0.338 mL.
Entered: 390 mL
